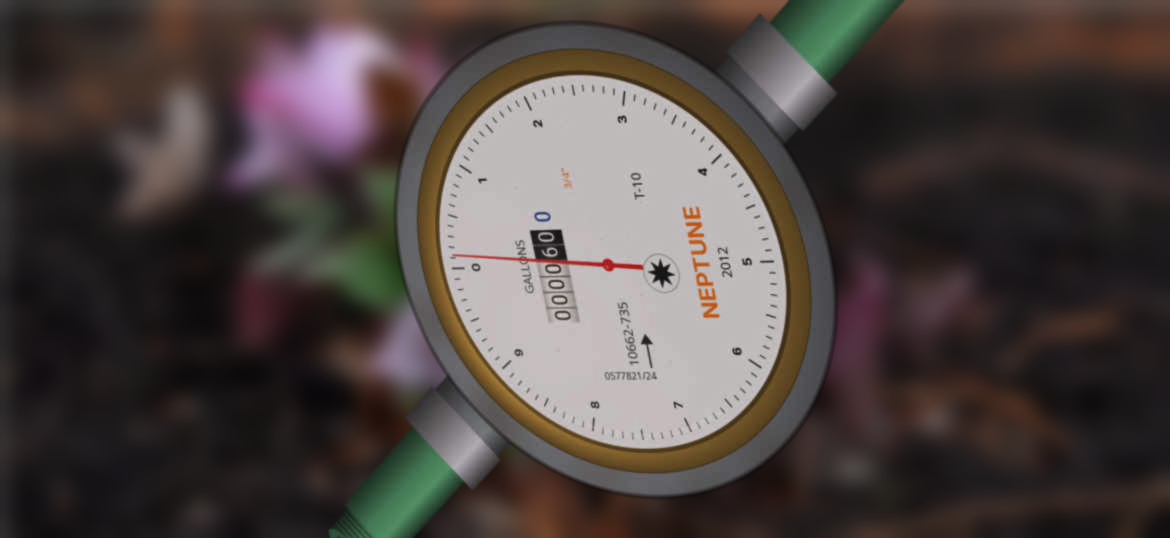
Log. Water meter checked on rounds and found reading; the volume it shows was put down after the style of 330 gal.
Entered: 600.1 gal
